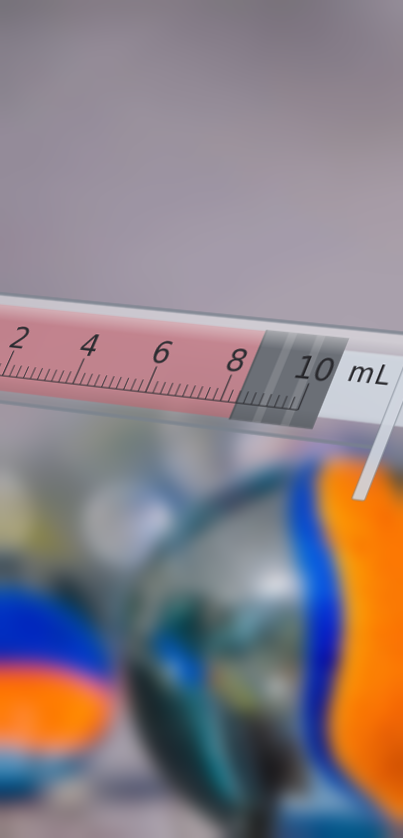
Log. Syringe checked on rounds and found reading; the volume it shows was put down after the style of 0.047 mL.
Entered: 8.4 mL
